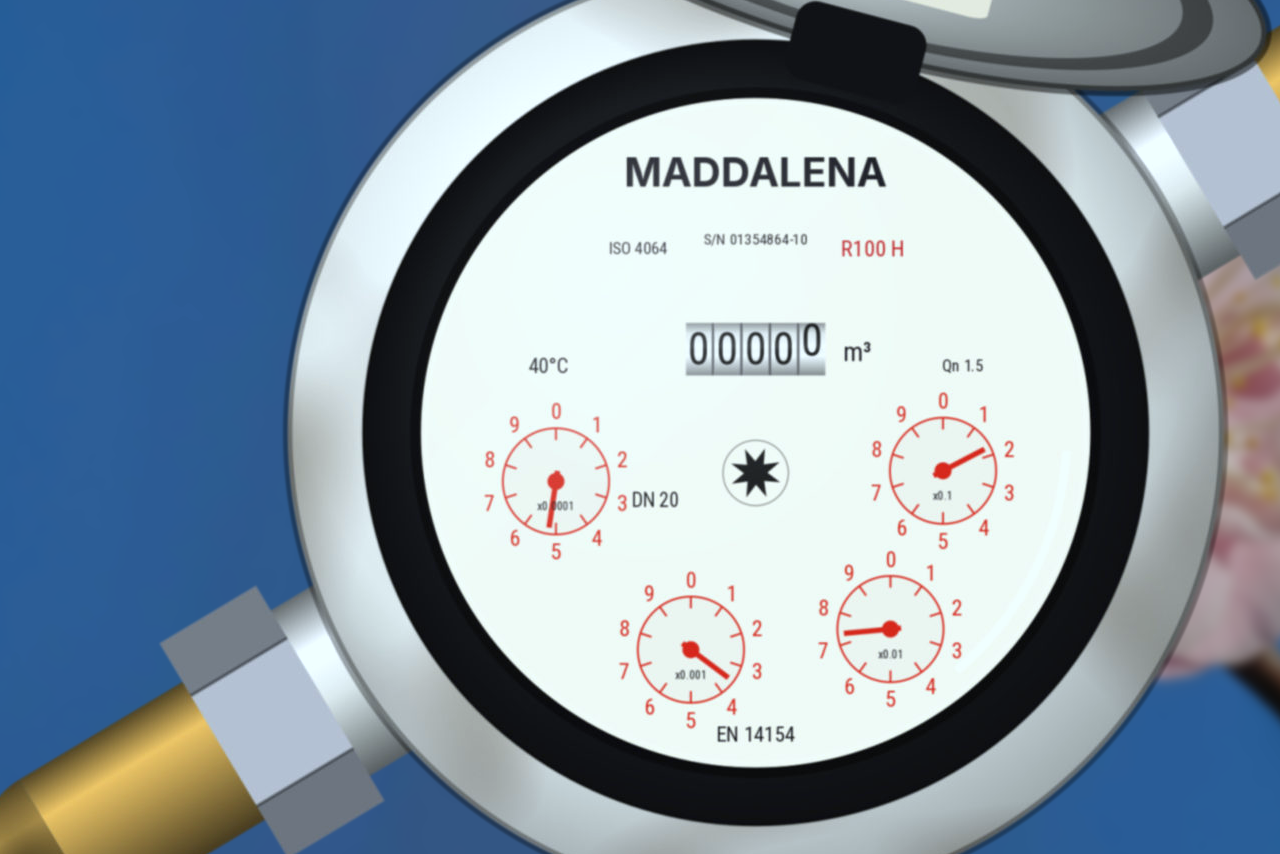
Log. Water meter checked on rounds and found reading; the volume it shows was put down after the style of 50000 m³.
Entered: 0.1735 m³
